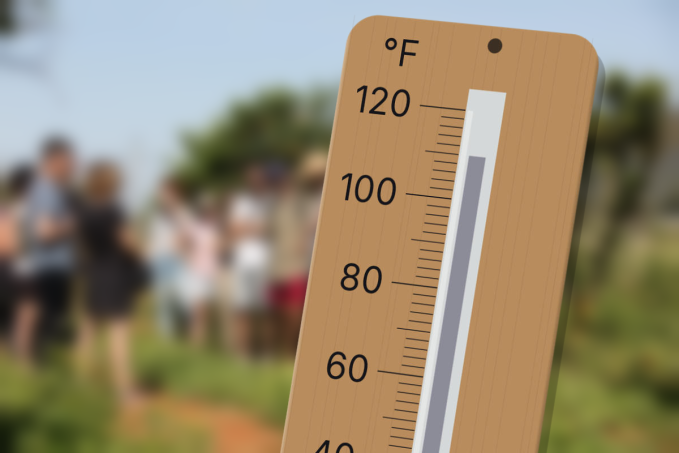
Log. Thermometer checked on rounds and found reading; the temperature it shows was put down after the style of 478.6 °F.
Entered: 110 °F
